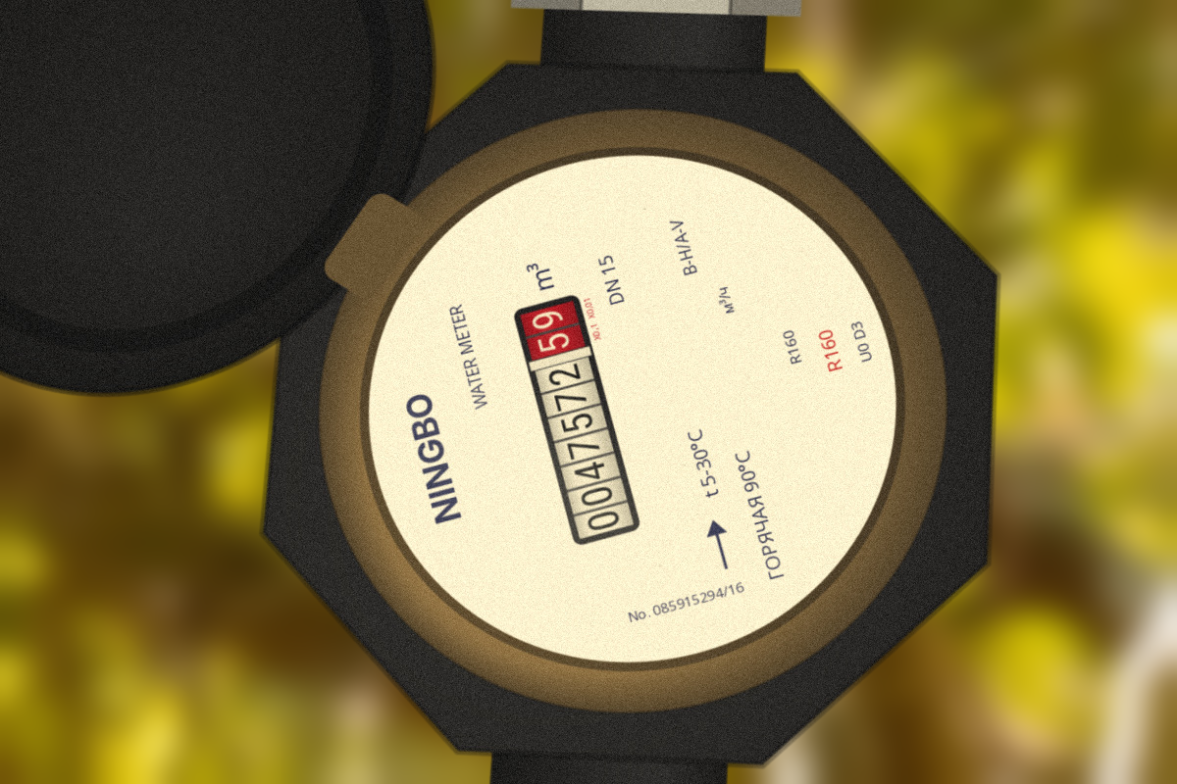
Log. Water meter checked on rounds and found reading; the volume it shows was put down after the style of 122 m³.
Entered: 47572.59 m³
